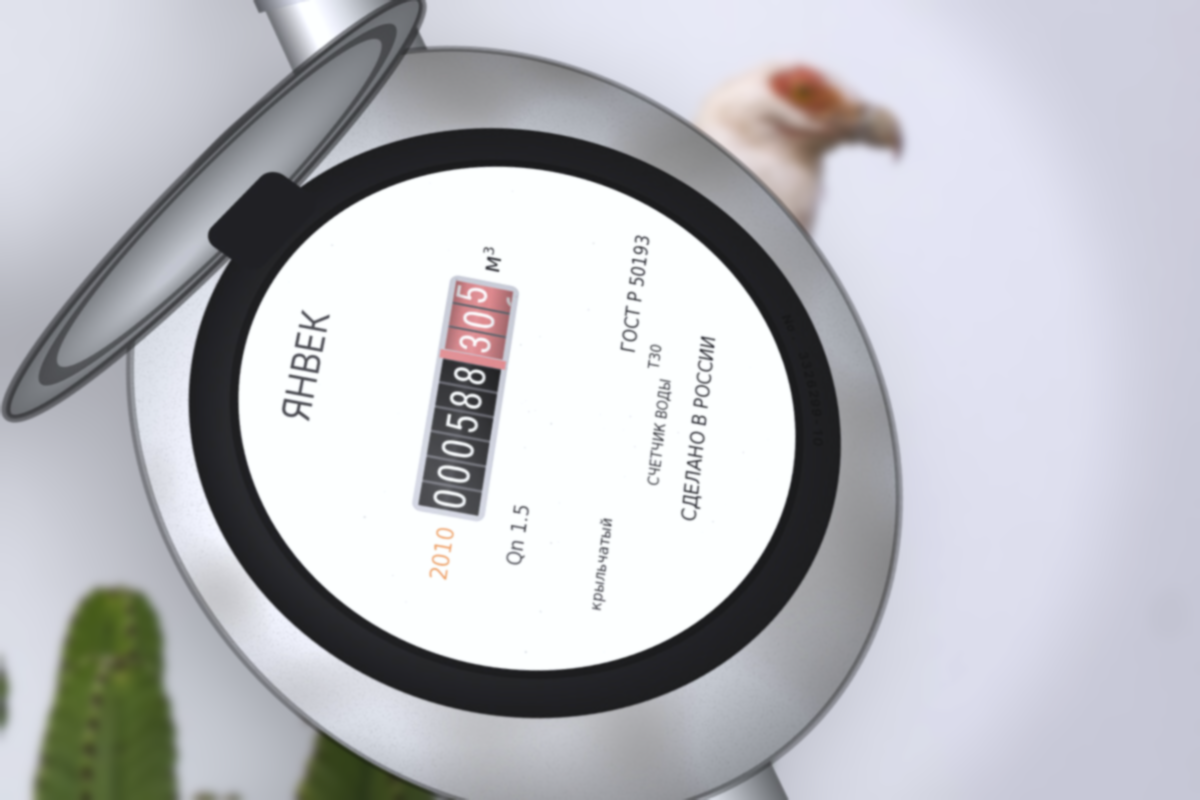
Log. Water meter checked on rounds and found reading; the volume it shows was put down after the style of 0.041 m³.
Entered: 588.305 m³
